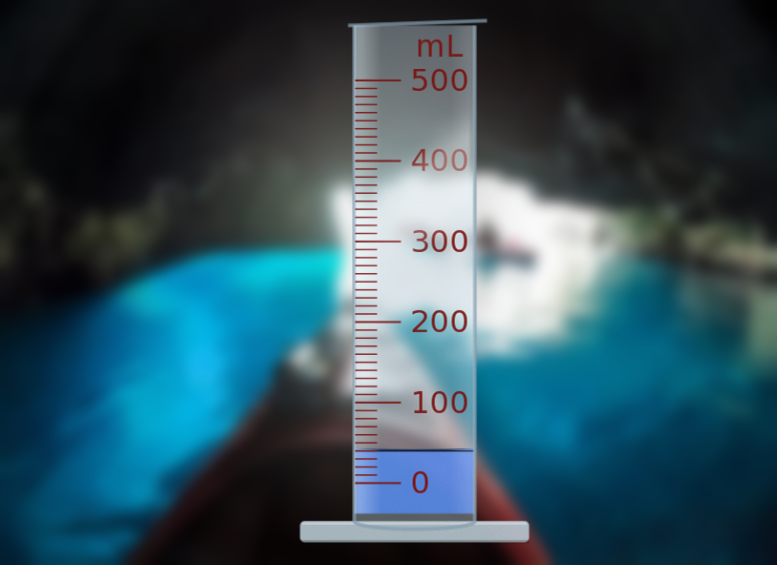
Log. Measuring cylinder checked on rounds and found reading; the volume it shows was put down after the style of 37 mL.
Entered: 40 mL
